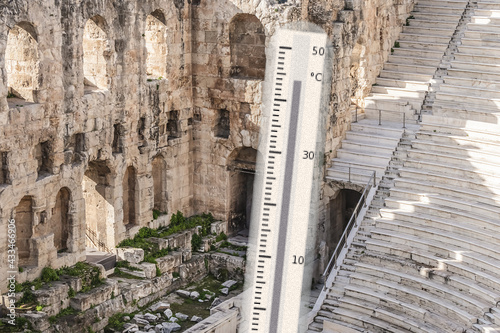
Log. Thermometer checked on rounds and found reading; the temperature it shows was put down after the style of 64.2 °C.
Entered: 44 °C
